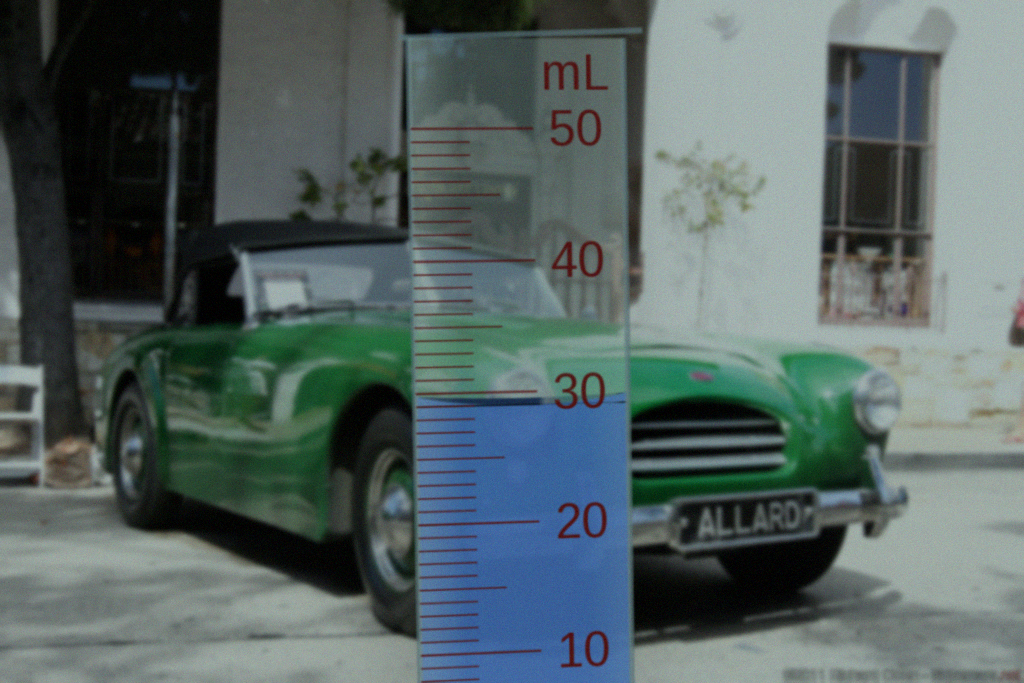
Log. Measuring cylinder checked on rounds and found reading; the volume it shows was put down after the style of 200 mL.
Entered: 29 mL
